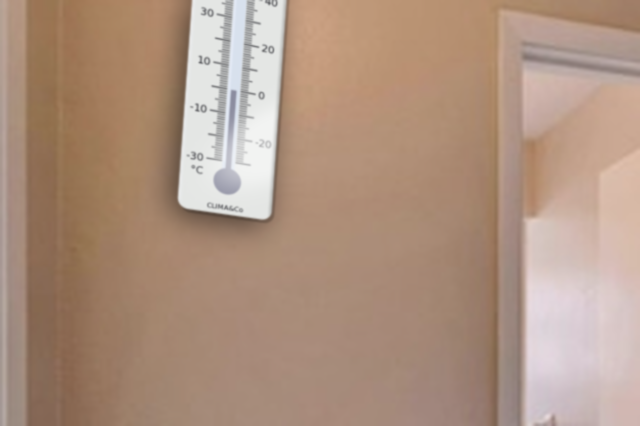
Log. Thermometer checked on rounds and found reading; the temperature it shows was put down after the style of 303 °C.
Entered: 0 °C
